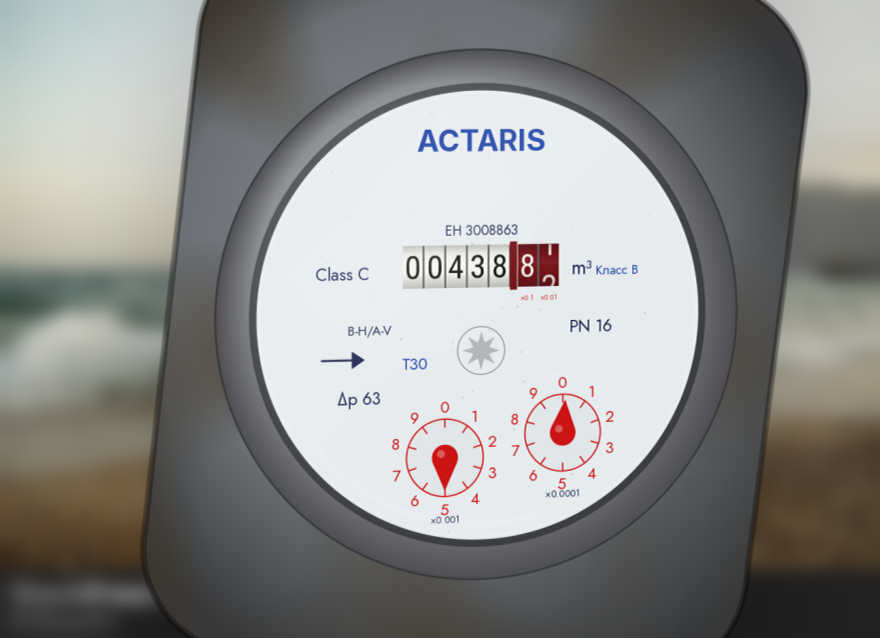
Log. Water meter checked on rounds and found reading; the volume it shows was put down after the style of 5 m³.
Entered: 438.8150 m³
